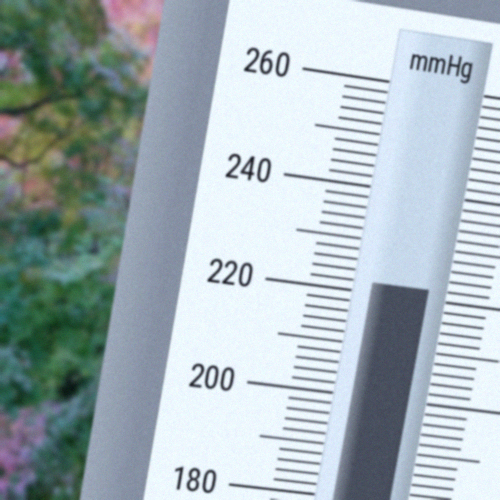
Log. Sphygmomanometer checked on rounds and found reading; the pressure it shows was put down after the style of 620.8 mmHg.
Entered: 222 mmHg
